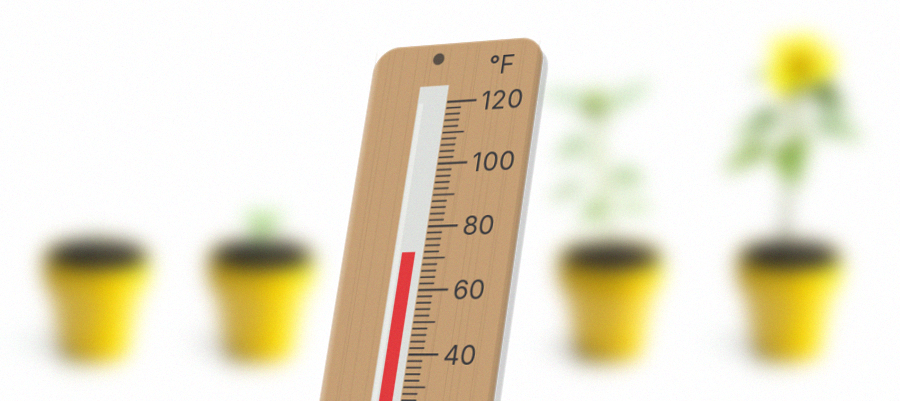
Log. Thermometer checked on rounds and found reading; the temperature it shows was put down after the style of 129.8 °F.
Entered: 72 °F
